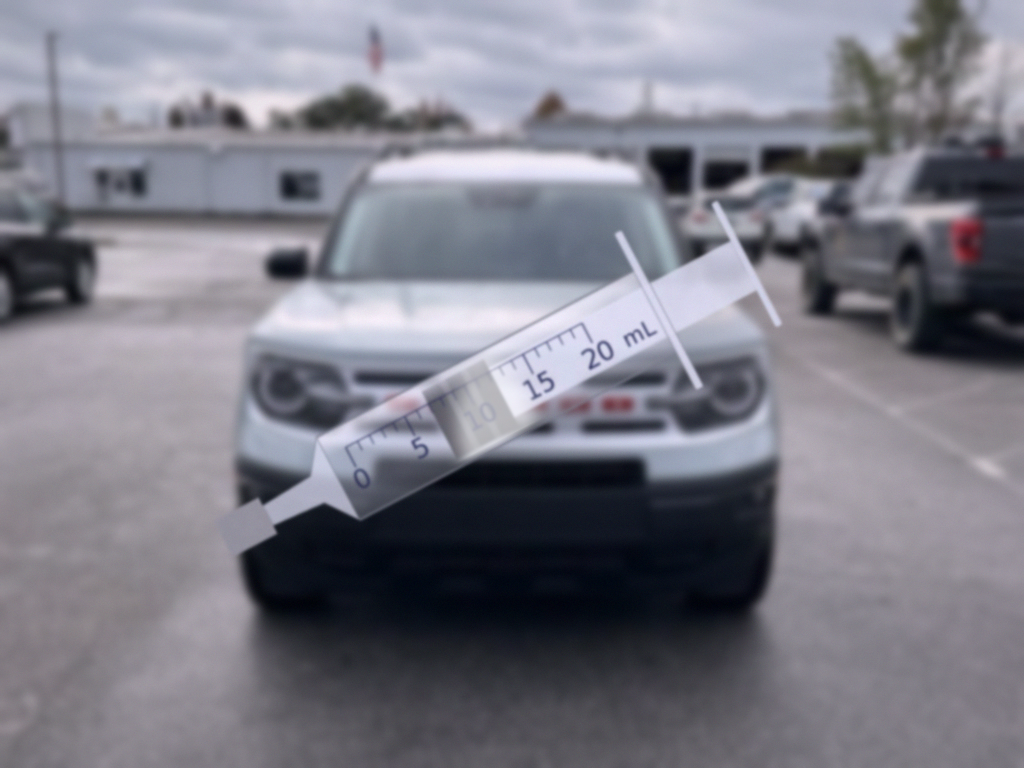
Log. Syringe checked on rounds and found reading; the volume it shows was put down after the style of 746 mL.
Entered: 7 mL
